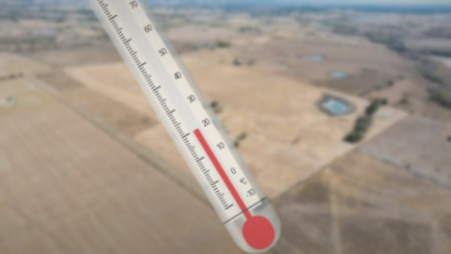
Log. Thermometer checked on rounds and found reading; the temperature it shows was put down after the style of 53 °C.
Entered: 20 °C
